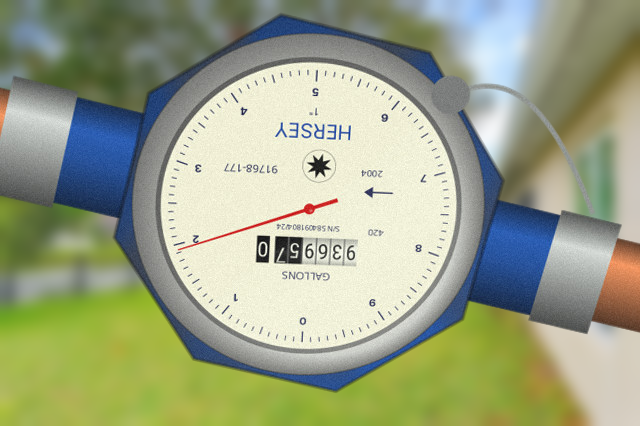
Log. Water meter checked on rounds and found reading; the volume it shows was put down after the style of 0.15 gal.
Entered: 9369571.9 gal
